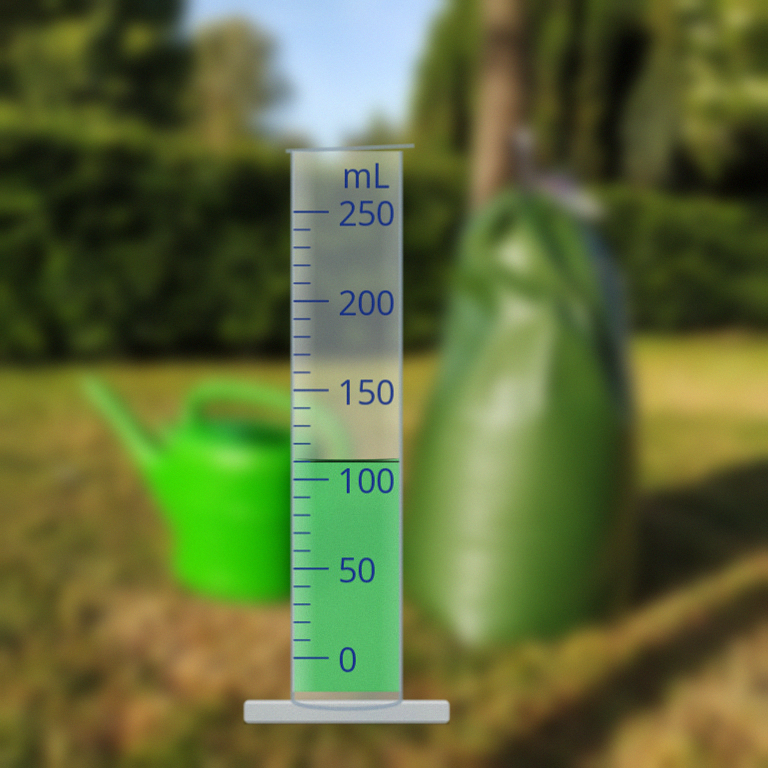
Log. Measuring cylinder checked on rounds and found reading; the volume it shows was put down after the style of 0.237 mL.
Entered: 110 mL
